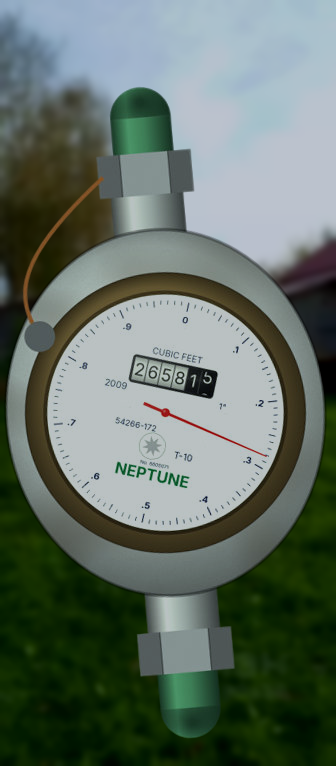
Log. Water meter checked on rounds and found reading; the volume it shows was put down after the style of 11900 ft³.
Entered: 265815.28 ft³
